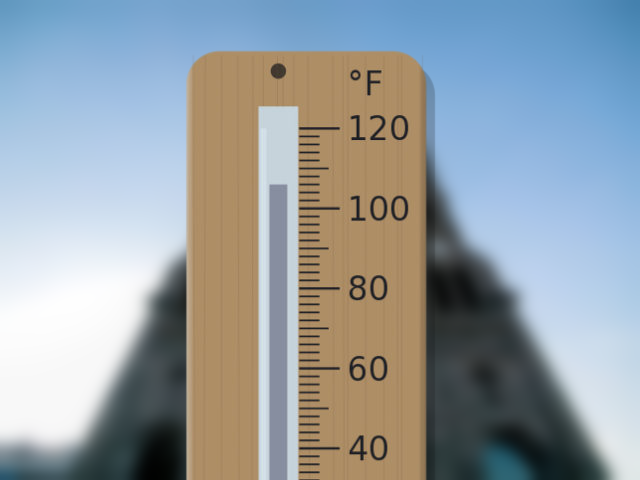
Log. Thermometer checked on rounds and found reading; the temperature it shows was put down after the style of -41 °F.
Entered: 106 °F
